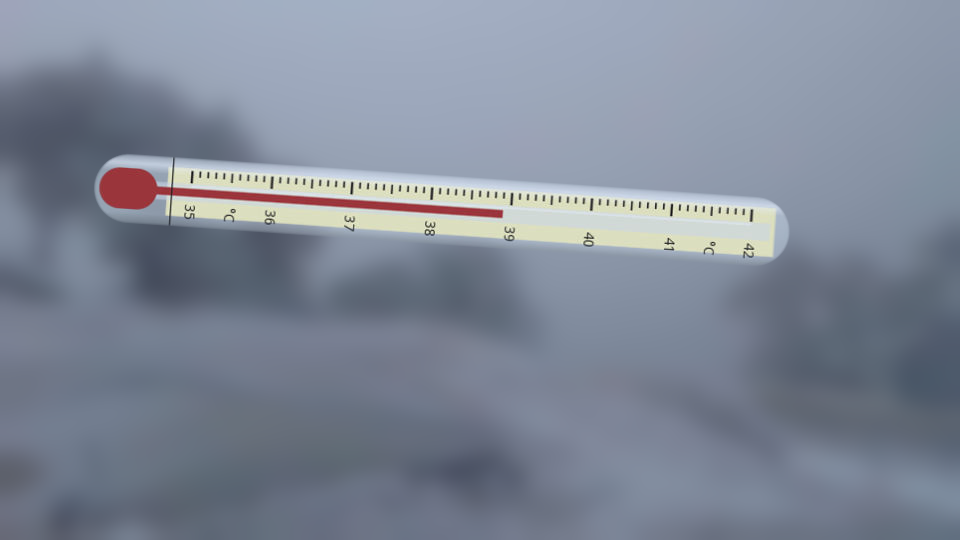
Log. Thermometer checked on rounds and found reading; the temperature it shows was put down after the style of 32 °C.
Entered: 38.9 °C
